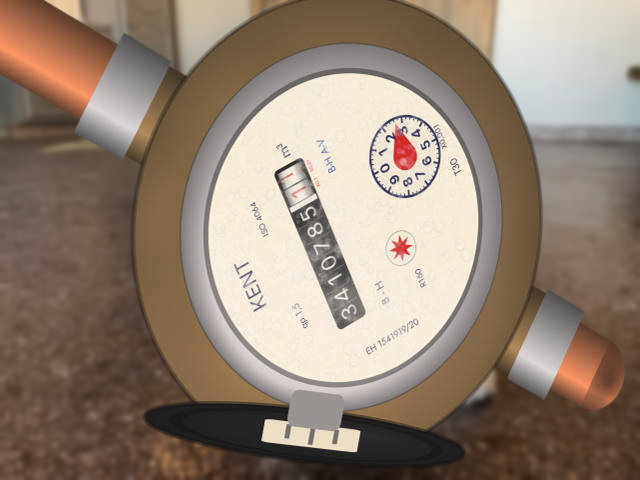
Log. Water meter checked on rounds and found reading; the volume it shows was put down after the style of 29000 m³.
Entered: 3410785.112 m³
